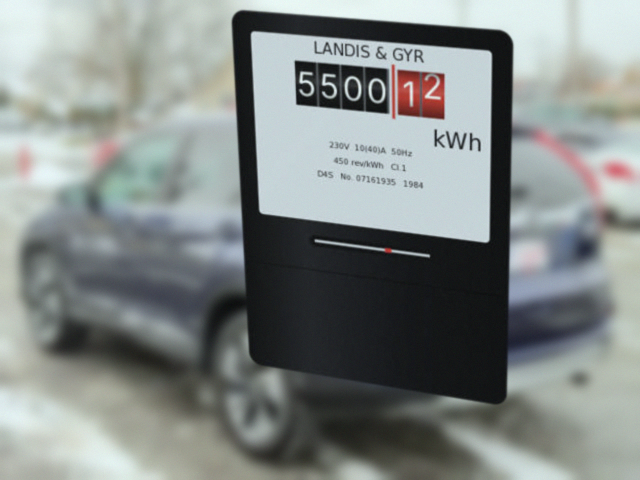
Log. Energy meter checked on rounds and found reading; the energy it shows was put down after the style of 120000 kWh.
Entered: 5500.12 kWh
